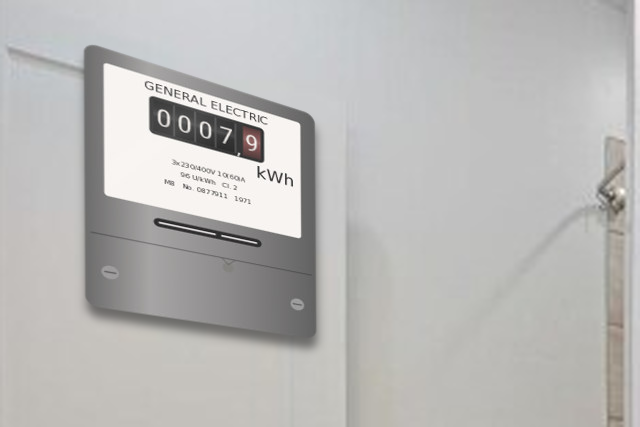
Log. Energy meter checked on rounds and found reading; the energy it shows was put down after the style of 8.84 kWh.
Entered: 7.9 kWh
